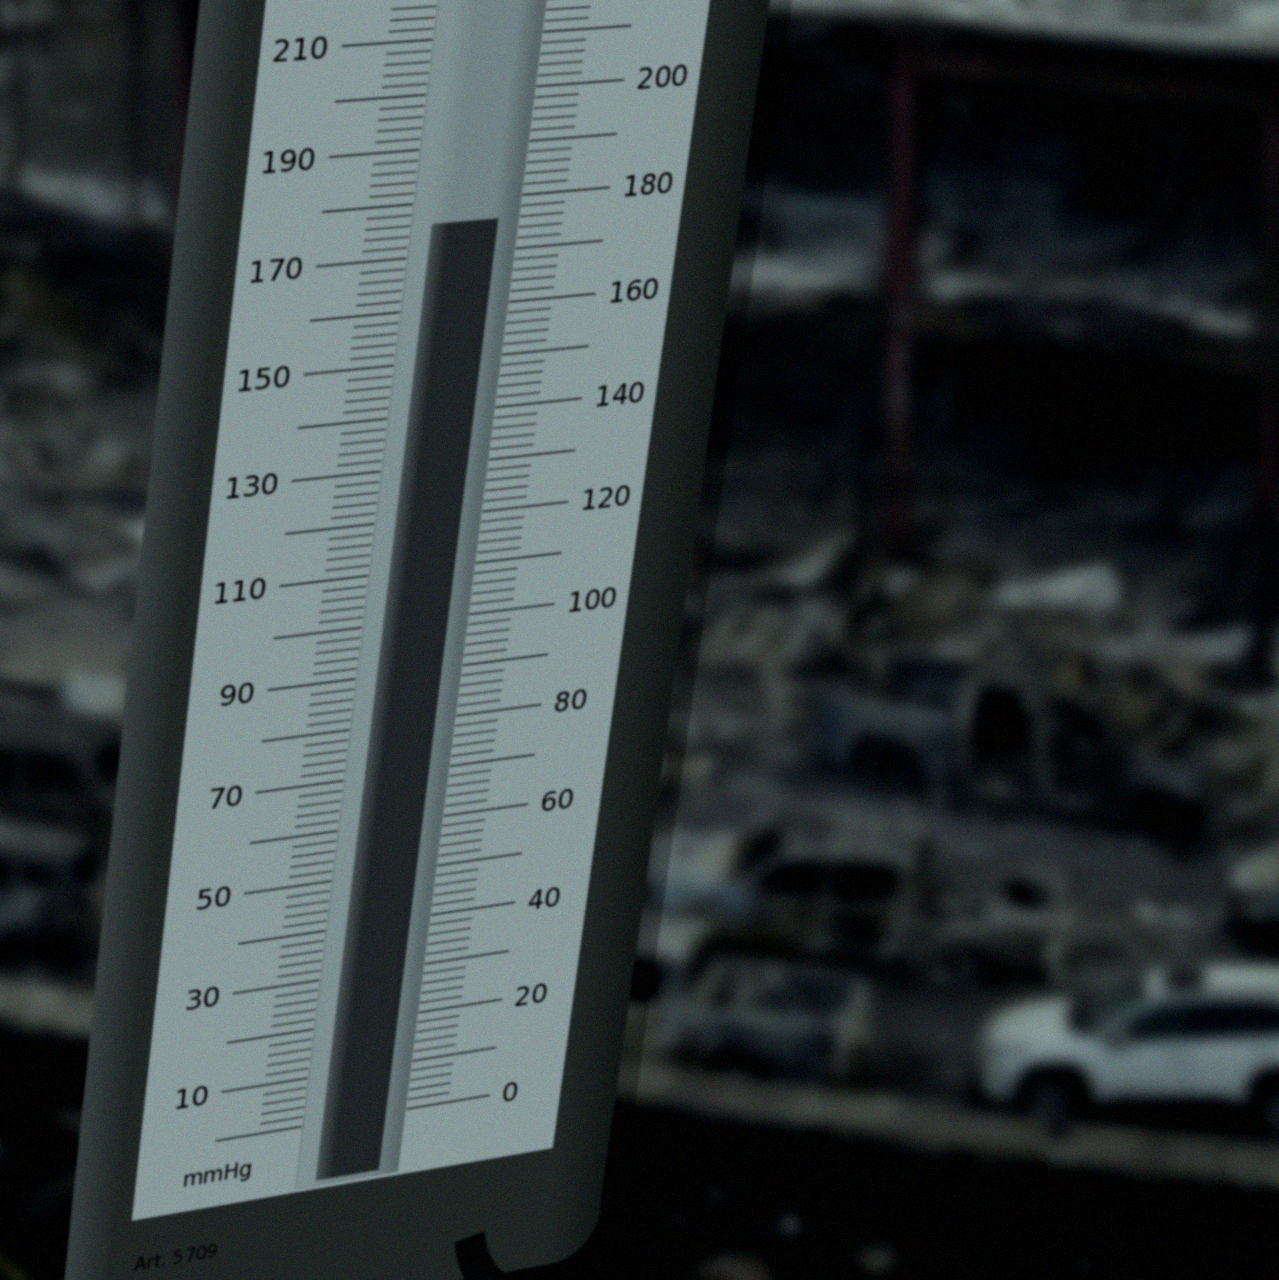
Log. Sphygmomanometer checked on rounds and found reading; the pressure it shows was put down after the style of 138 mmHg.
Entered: 176 mmHg
